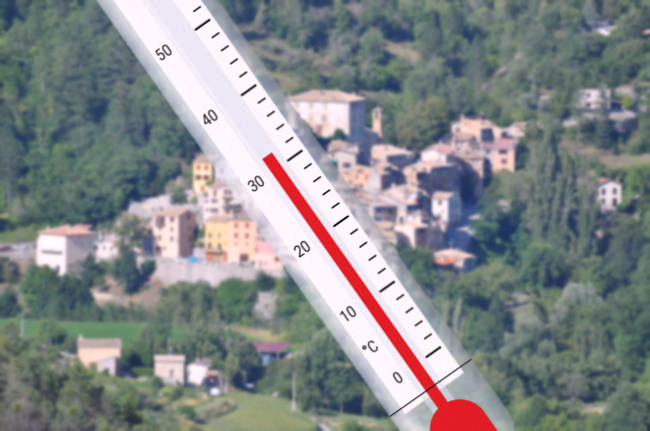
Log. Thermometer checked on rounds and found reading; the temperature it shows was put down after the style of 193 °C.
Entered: 32 °C
